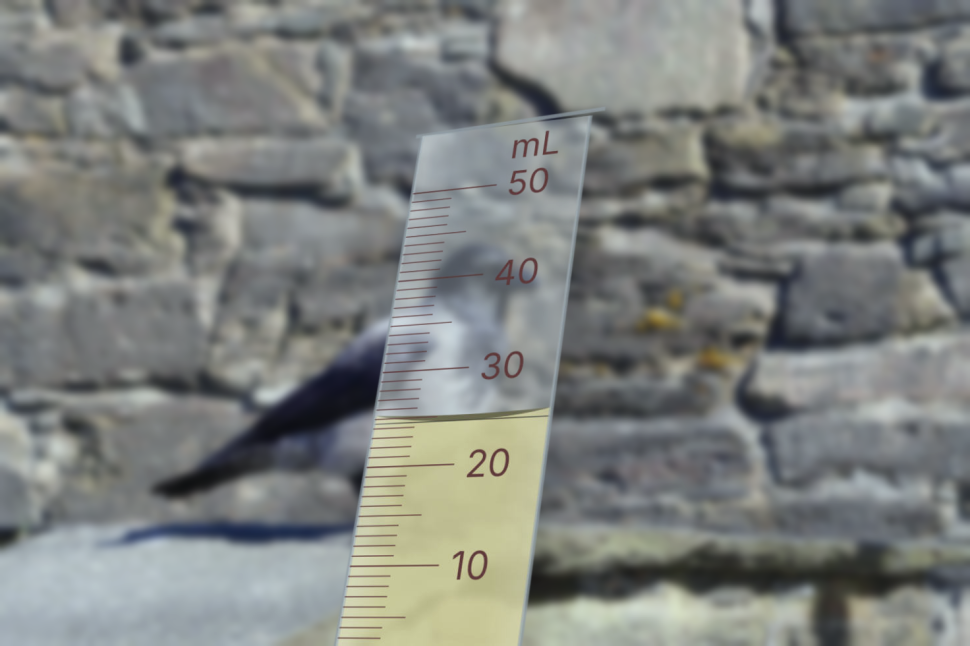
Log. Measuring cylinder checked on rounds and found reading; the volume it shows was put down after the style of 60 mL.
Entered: 24.5 mL
